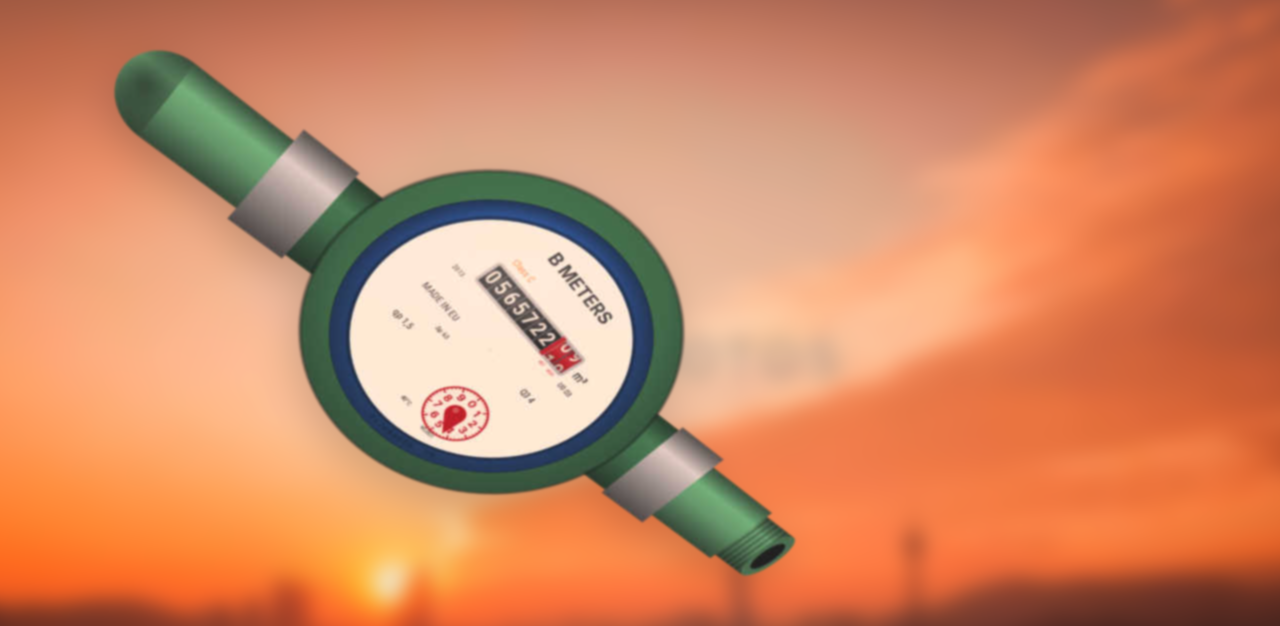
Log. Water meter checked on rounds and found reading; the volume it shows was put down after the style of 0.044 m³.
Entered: 565722.094 m³
